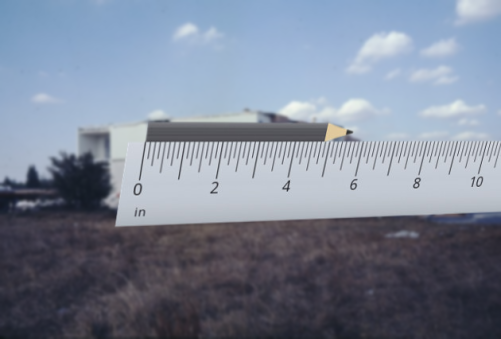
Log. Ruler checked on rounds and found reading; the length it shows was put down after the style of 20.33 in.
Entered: 5.625 in
